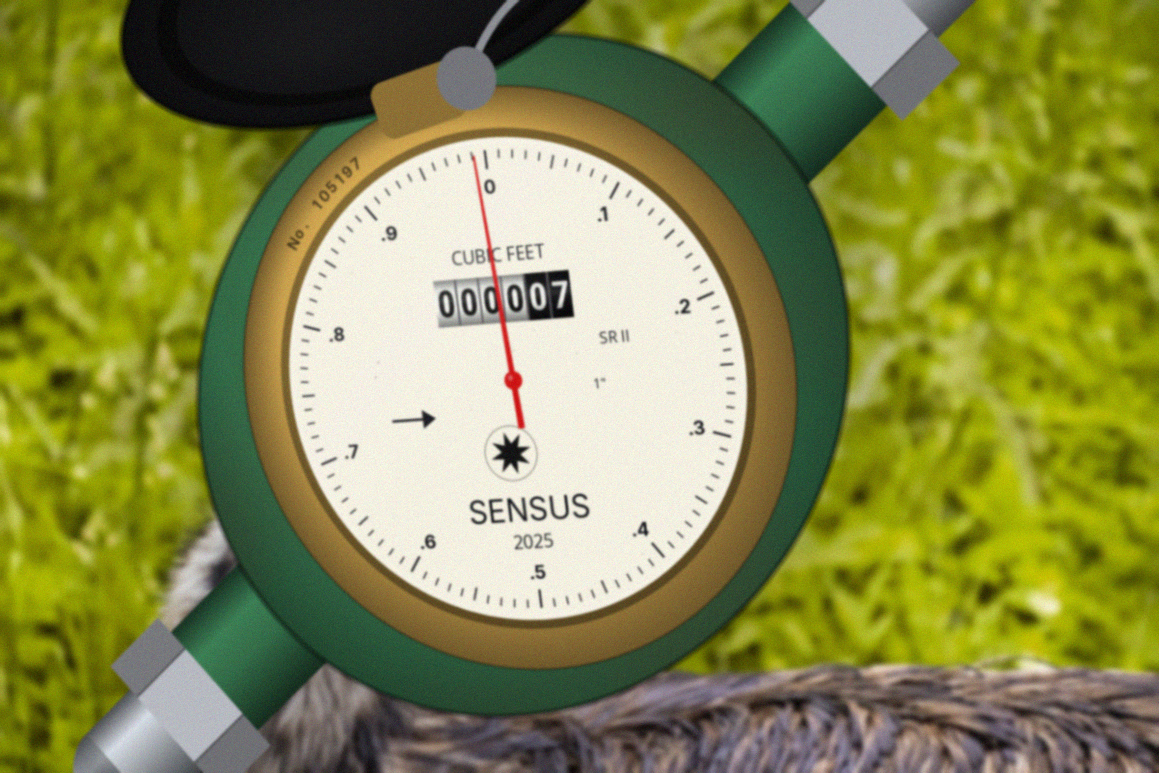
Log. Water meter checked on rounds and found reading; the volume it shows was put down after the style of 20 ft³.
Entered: 6.99 ft³
